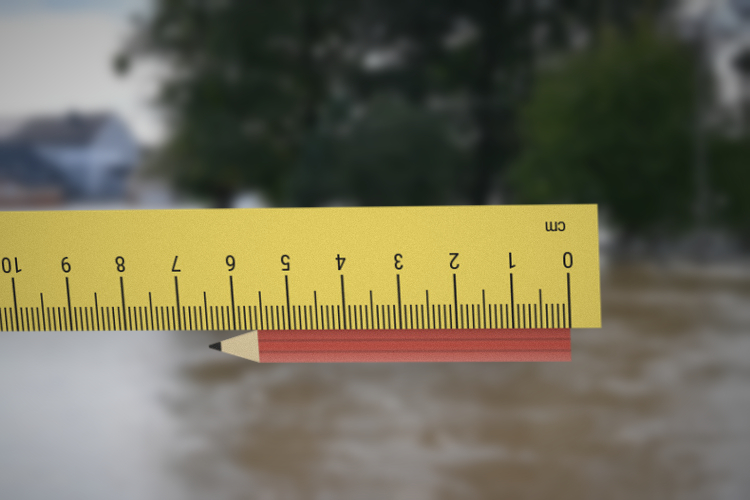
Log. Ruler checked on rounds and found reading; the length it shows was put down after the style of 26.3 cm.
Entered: 6.5 cm
